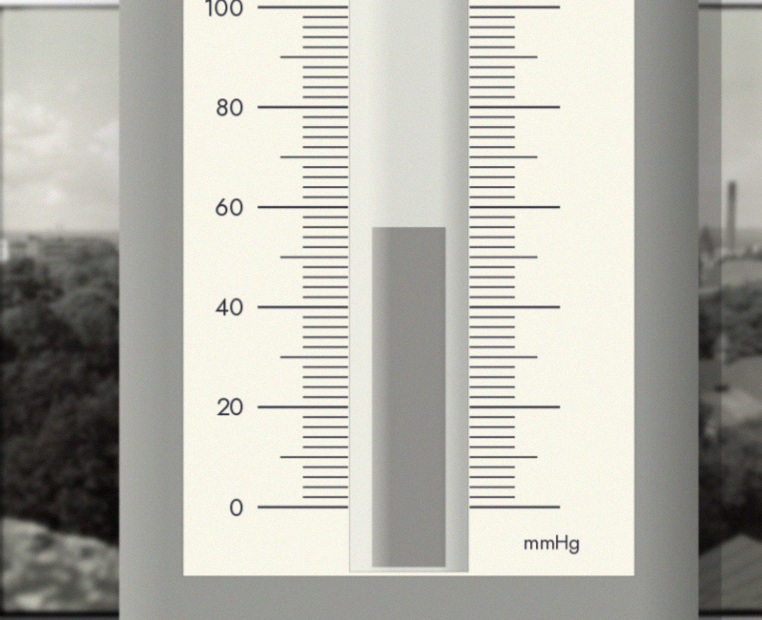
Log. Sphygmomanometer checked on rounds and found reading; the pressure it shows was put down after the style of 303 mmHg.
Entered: 56 mmHg
